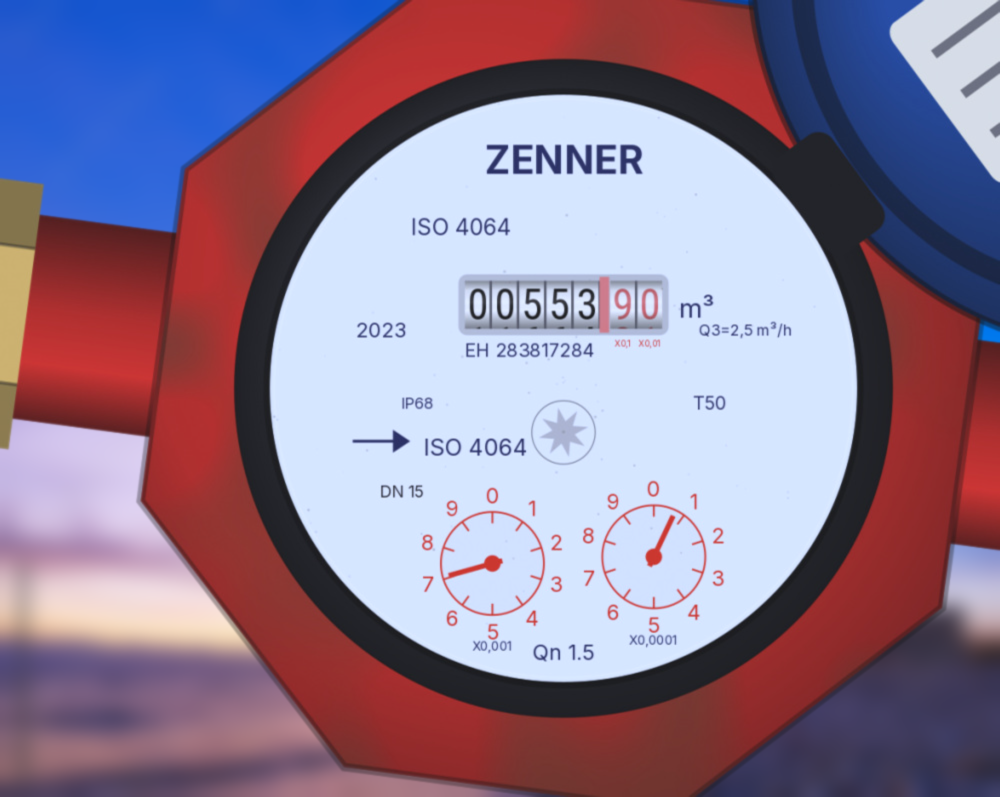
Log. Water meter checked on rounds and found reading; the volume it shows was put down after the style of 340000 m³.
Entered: 553.9070 m³
